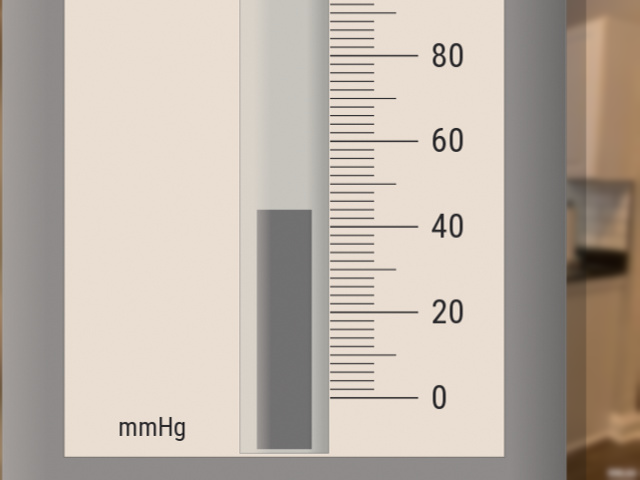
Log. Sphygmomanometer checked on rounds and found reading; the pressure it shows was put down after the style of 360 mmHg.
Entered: 44 mmHg
